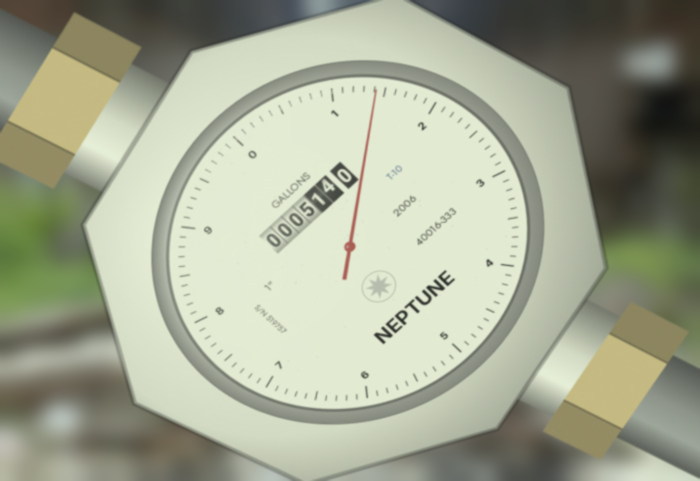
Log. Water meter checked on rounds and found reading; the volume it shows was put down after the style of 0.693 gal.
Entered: 5141.4 gal
